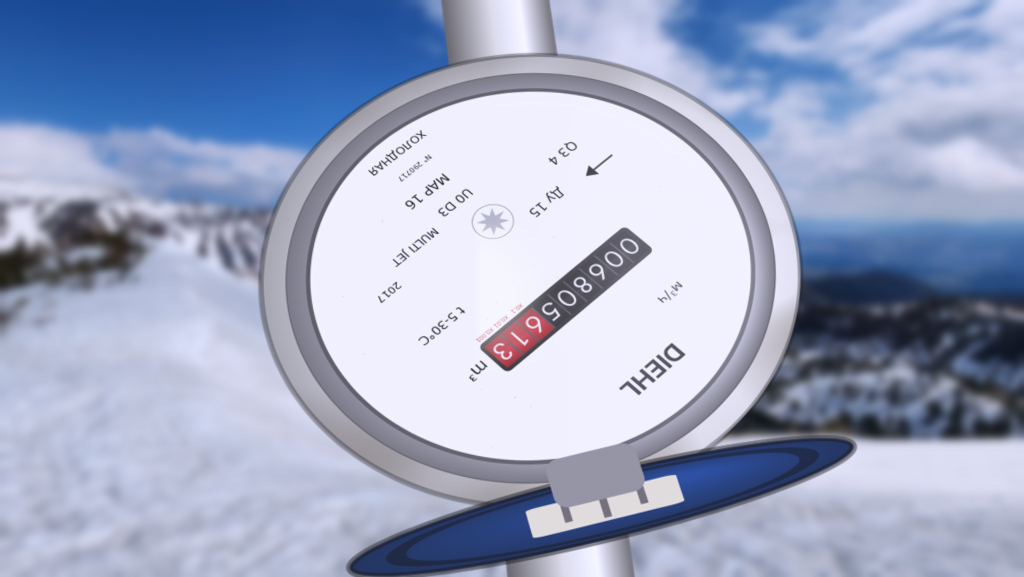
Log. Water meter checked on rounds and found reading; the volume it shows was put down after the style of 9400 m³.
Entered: 6805.613 m³
